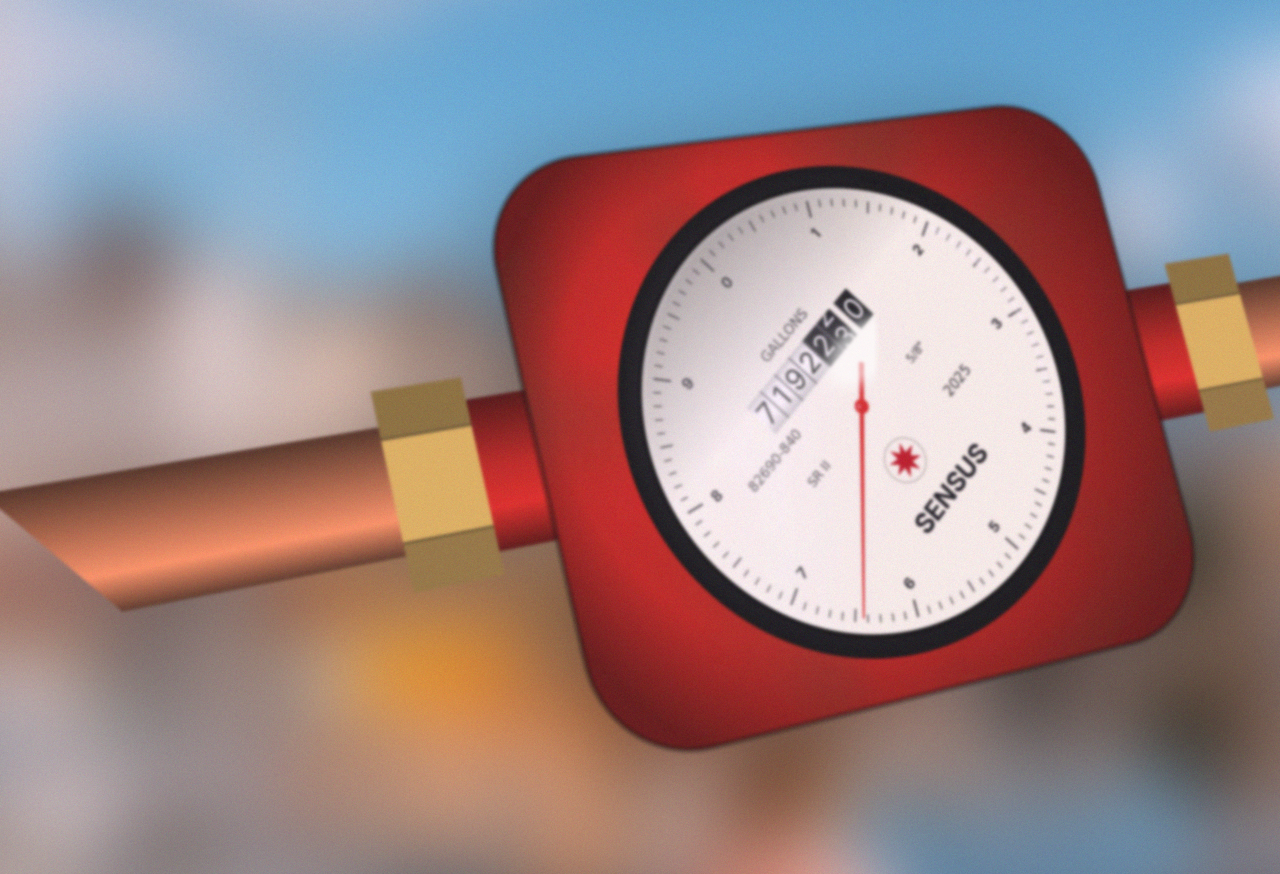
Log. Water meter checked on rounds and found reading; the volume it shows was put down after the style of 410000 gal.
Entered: 7192226.4 gal
